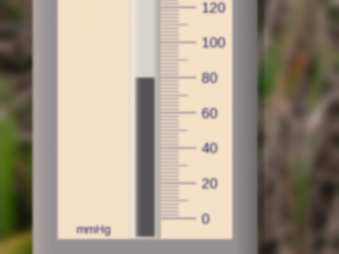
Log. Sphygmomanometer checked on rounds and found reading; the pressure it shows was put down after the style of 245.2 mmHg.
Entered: 80 mmHg
